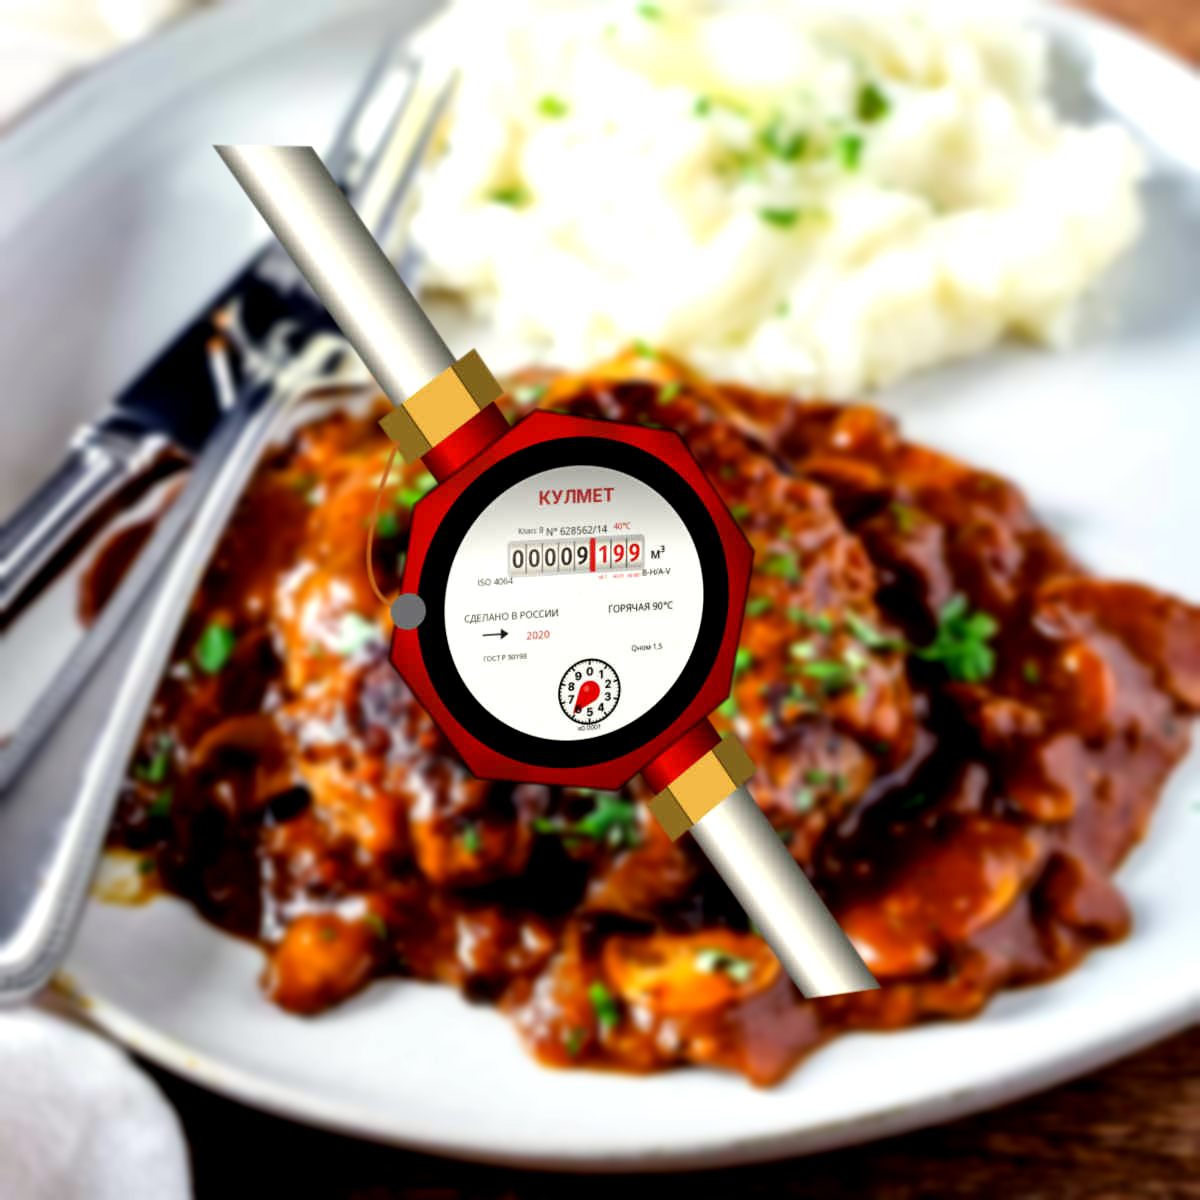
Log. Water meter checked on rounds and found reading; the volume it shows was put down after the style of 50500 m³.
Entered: 9.1996 m³
